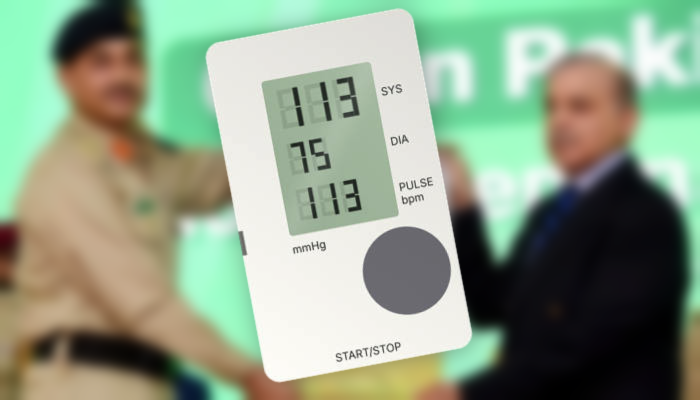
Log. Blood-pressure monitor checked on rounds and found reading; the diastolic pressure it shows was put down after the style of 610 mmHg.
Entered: 75 mmHg
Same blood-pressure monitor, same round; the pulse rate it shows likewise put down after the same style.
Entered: 113 bpm
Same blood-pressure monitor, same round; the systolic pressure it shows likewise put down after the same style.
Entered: 113 mmHg
